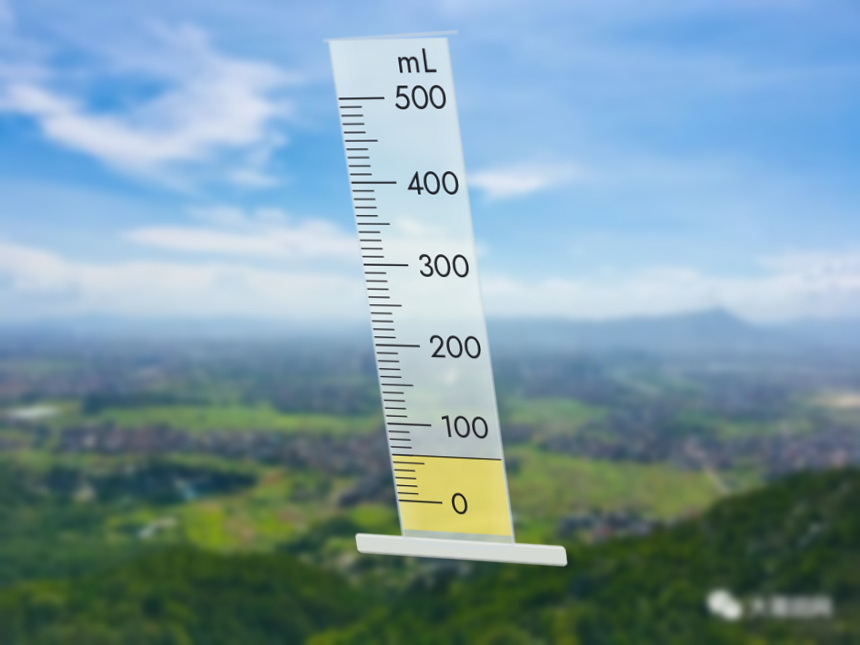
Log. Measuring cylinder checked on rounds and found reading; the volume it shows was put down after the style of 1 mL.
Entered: 60 mL
